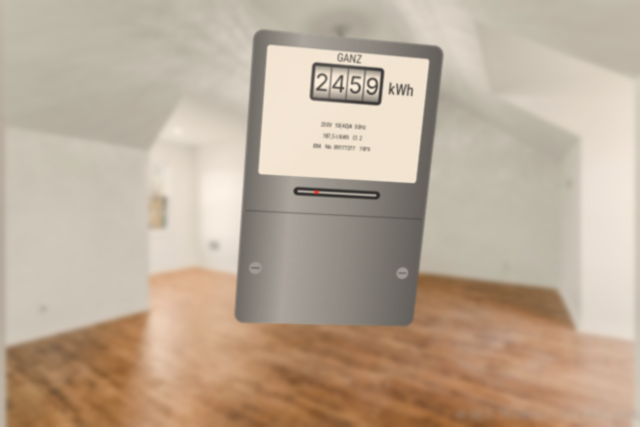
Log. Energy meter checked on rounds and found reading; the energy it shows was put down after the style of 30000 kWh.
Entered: 2459 kWh
